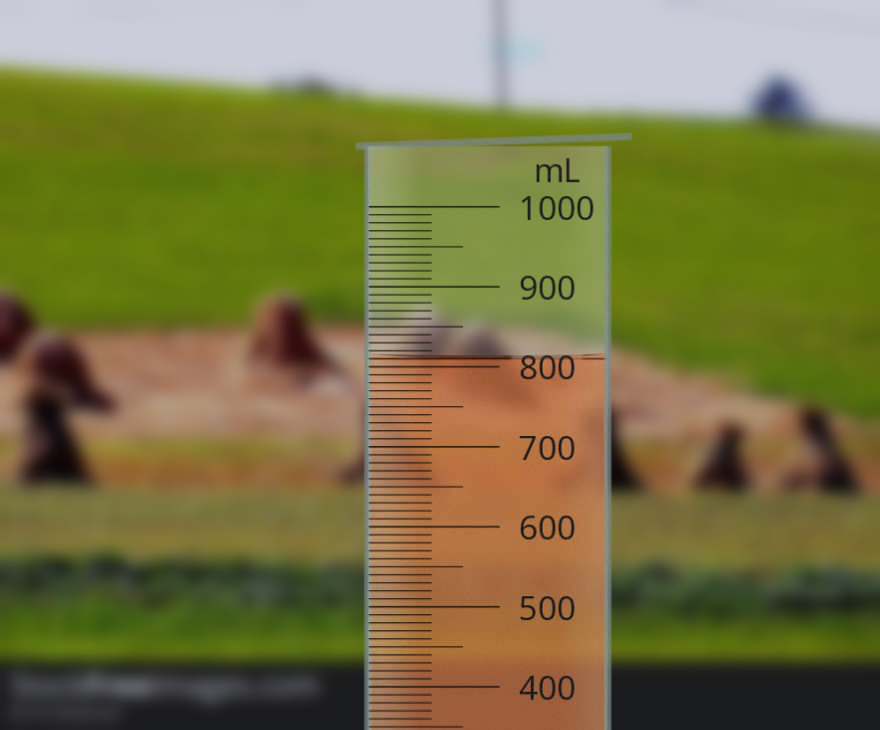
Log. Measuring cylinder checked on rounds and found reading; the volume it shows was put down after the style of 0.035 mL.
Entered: 810 mL
